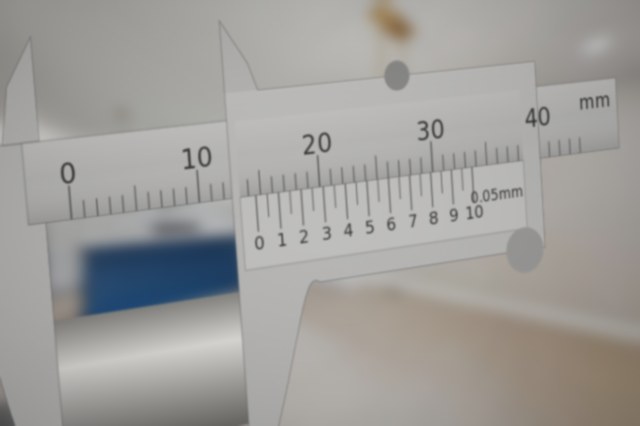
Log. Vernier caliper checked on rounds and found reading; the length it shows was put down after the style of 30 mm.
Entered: 14.6 mm
